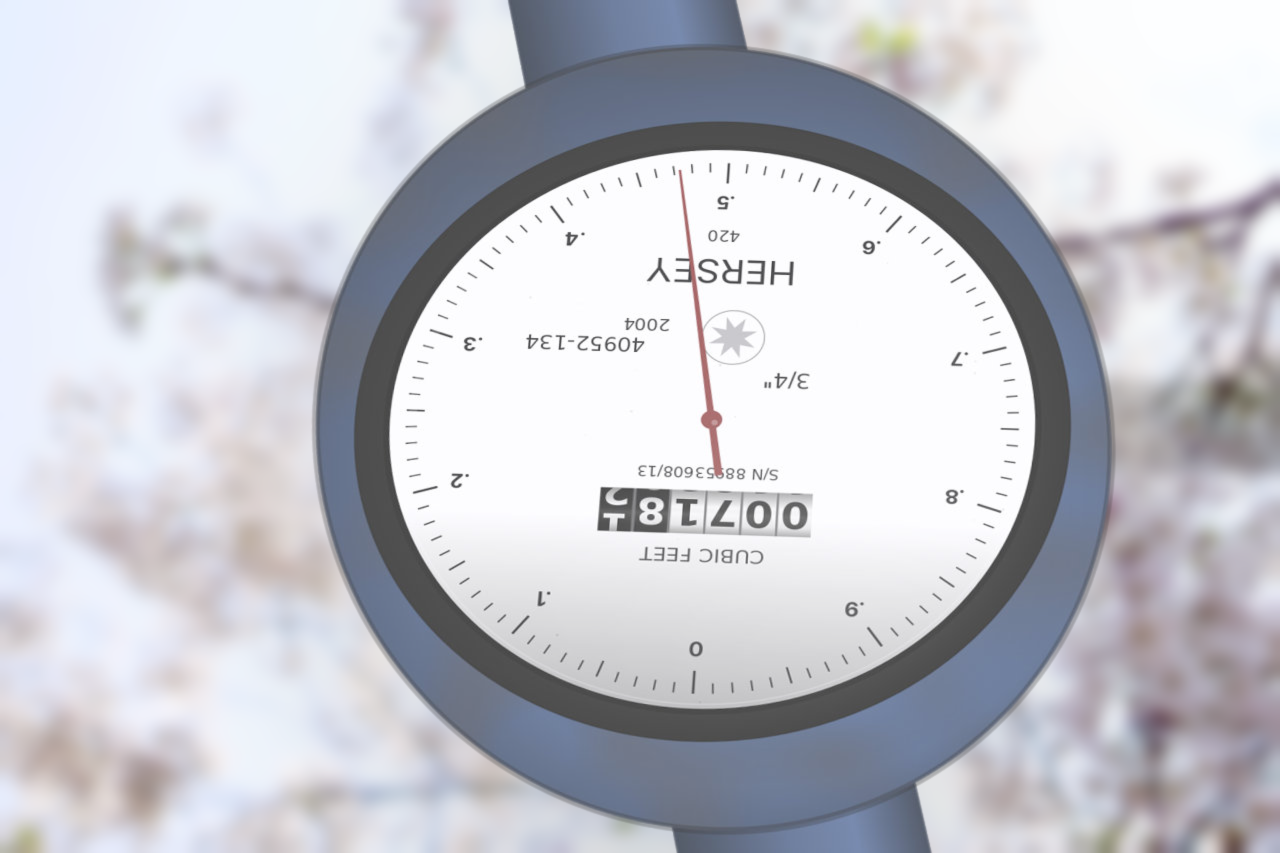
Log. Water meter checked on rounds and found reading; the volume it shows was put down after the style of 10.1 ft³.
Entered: 7181.47 ft³
